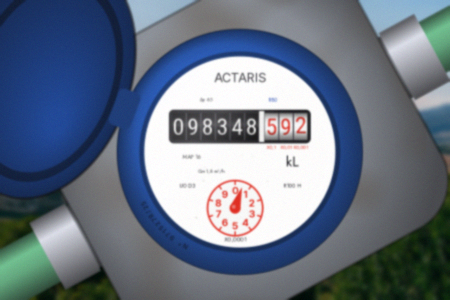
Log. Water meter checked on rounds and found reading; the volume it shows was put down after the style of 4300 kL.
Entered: 98348.5920 kL
